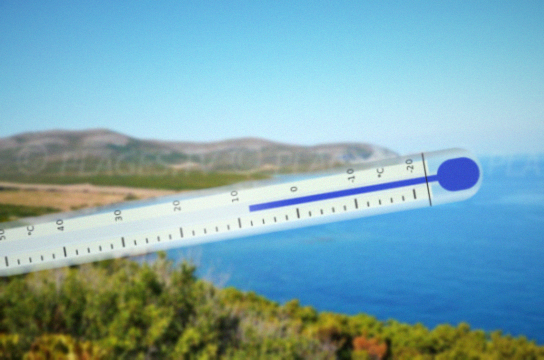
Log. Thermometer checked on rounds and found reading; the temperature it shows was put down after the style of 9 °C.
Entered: 8 °C
